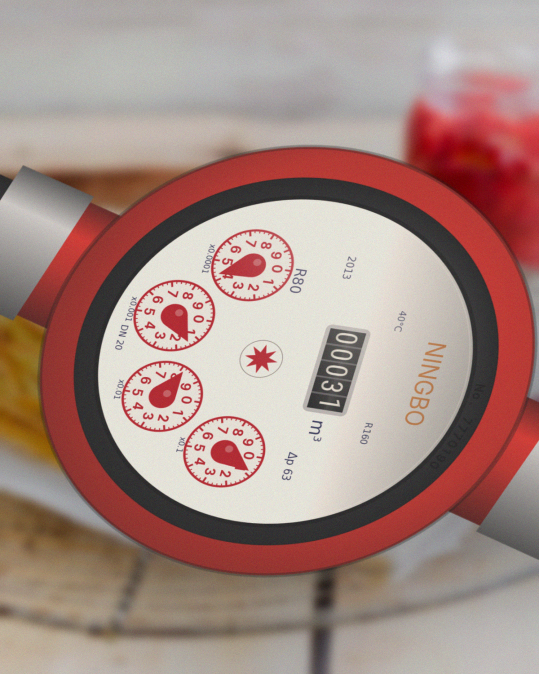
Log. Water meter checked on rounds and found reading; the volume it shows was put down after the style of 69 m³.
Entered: 31.0814 m³
